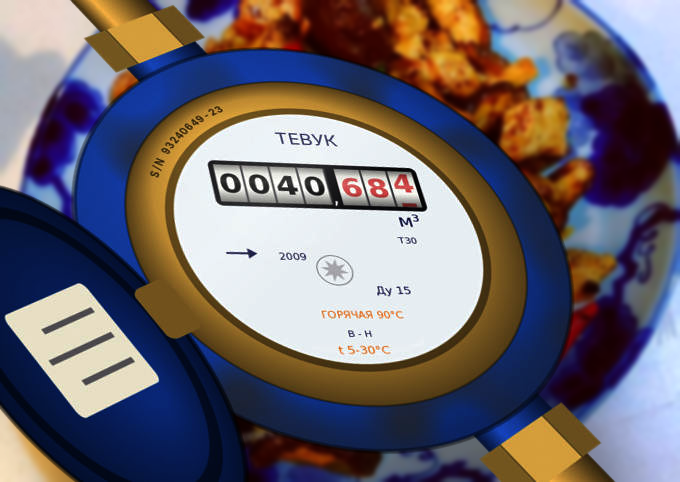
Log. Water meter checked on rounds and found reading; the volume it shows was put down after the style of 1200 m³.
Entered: 40.684 m³
